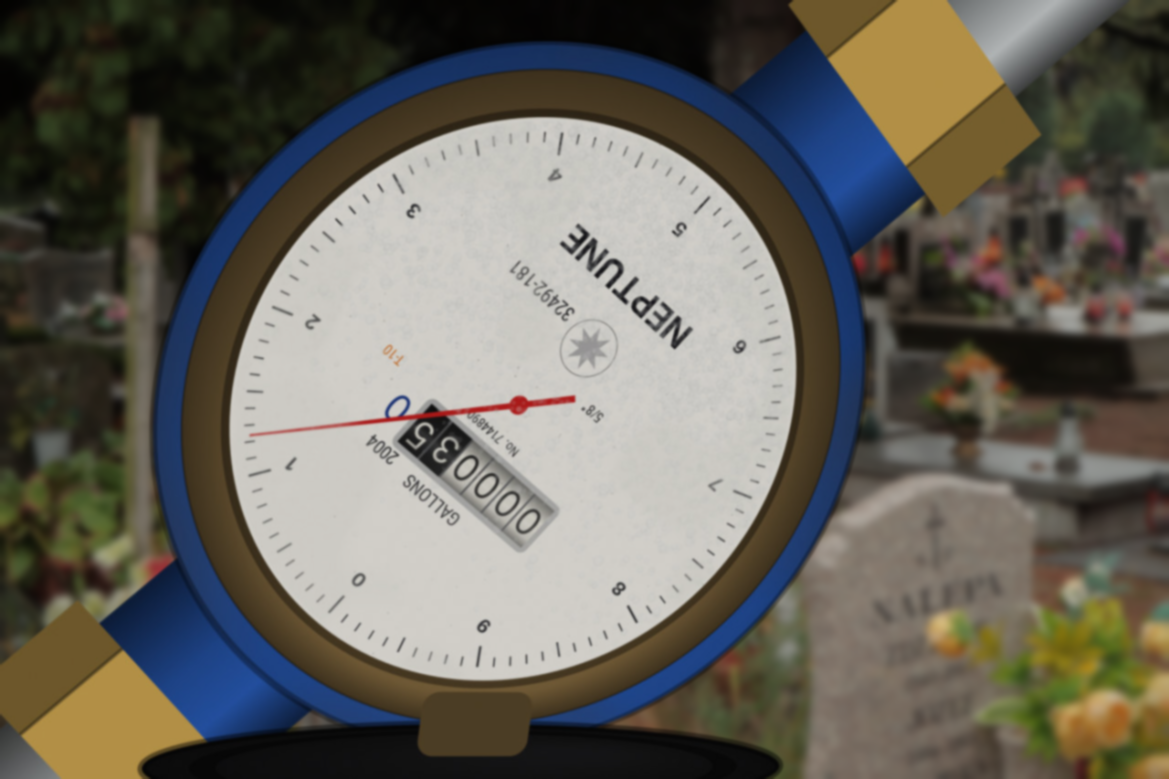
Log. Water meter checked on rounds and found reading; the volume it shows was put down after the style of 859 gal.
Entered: 351.2 gal
